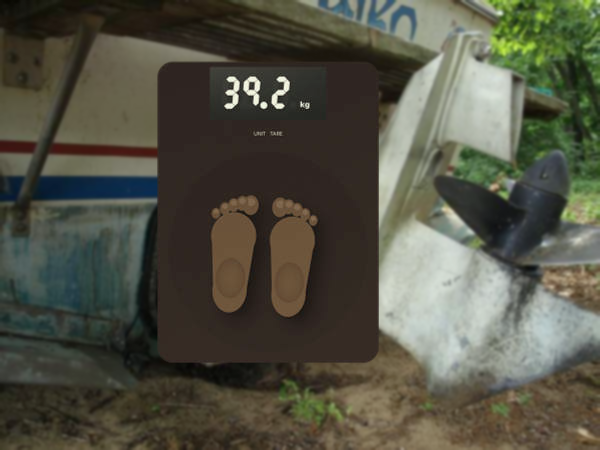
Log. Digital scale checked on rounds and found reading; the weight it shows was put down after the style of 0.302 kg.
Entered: 39.2 kg
